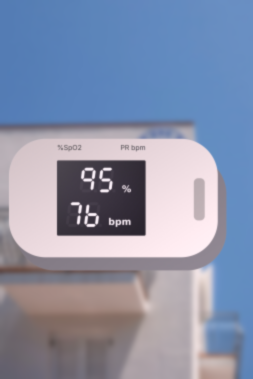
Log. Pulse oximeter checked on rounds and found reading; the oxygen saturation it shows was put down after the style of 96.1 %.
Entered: 95 %
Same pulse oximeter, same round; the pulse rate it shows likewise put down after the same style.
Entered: 76 bpm
